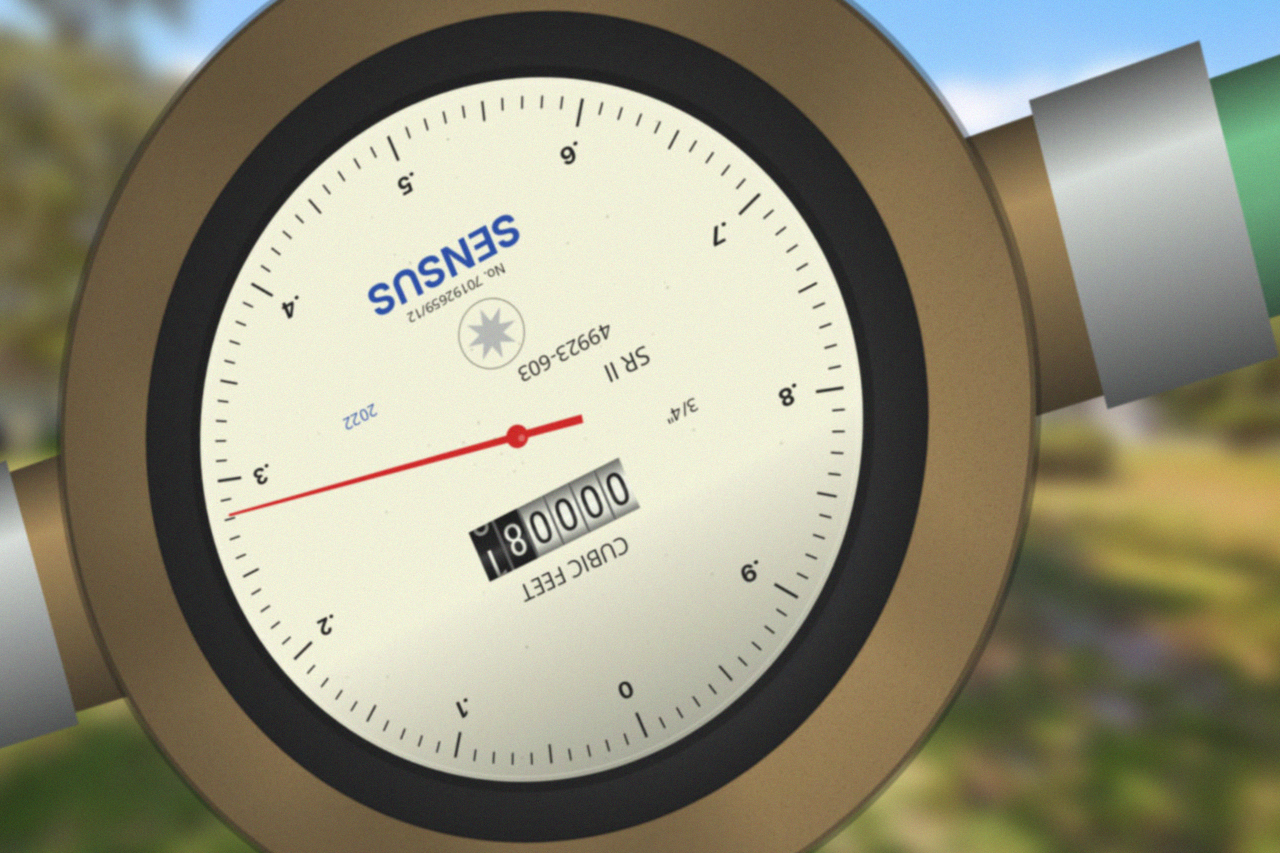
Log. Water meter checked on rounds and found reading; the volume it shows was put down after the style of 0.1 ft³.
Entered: 81.28 ft³
